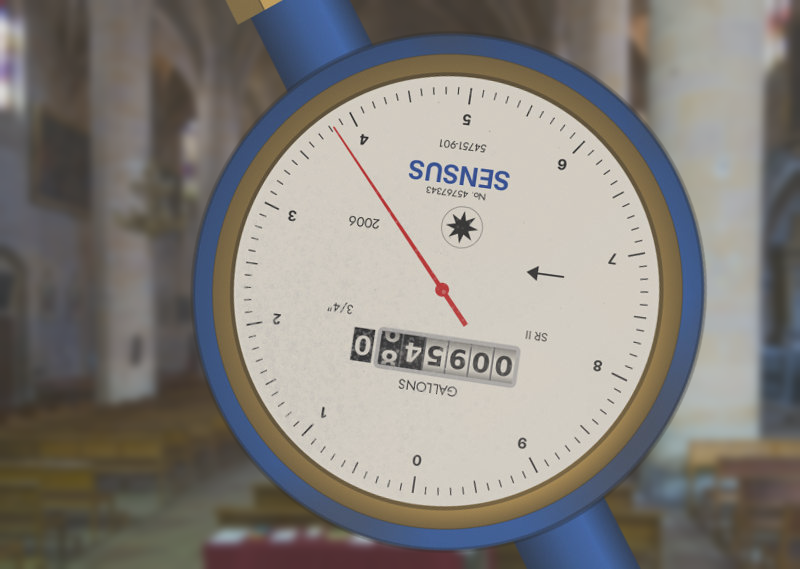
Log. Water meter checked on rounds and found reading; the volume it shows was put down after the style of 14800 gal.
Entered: 95483.8 gal
